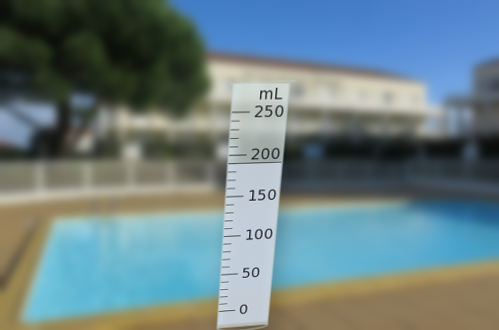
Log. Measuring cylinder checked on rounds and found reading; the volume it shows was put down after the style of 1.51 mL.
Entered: 190 mL
